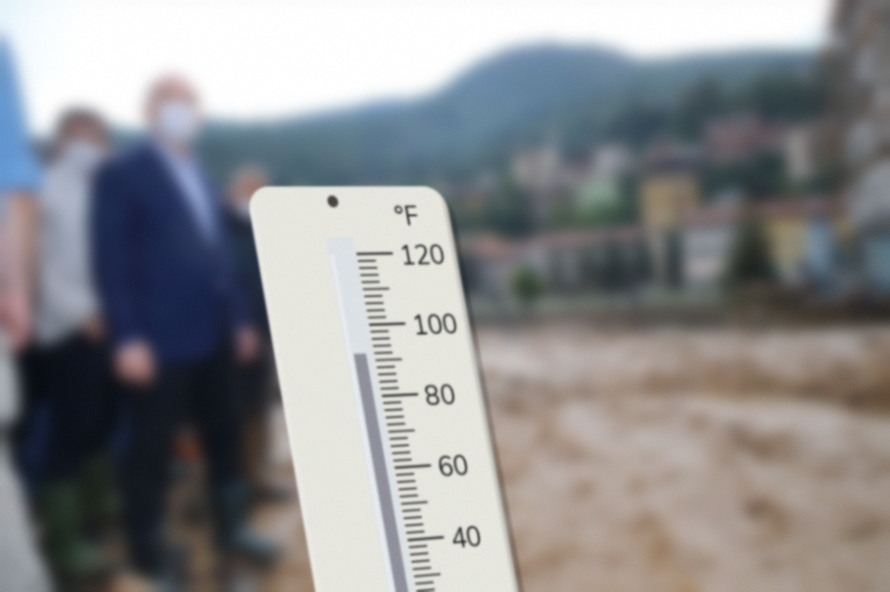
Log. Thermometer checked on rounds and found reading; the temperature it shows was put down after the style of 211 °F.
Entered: 92 °F
